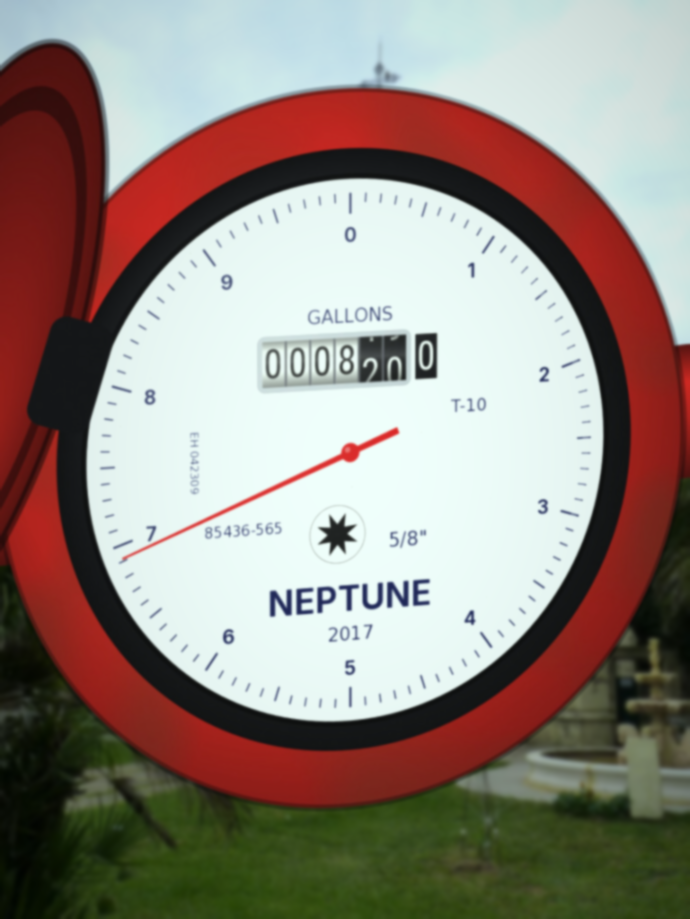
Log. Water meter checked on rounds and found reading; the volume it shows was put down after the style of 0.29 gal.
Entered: 8196.9 gal
